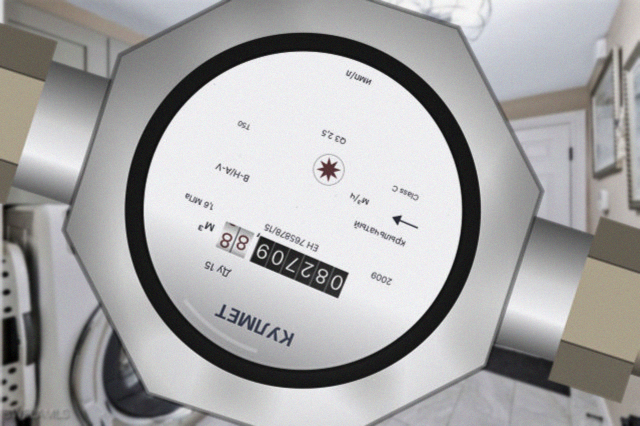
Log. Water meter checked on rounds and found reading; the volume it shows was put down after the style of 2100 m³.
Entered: 82709.88 m³
